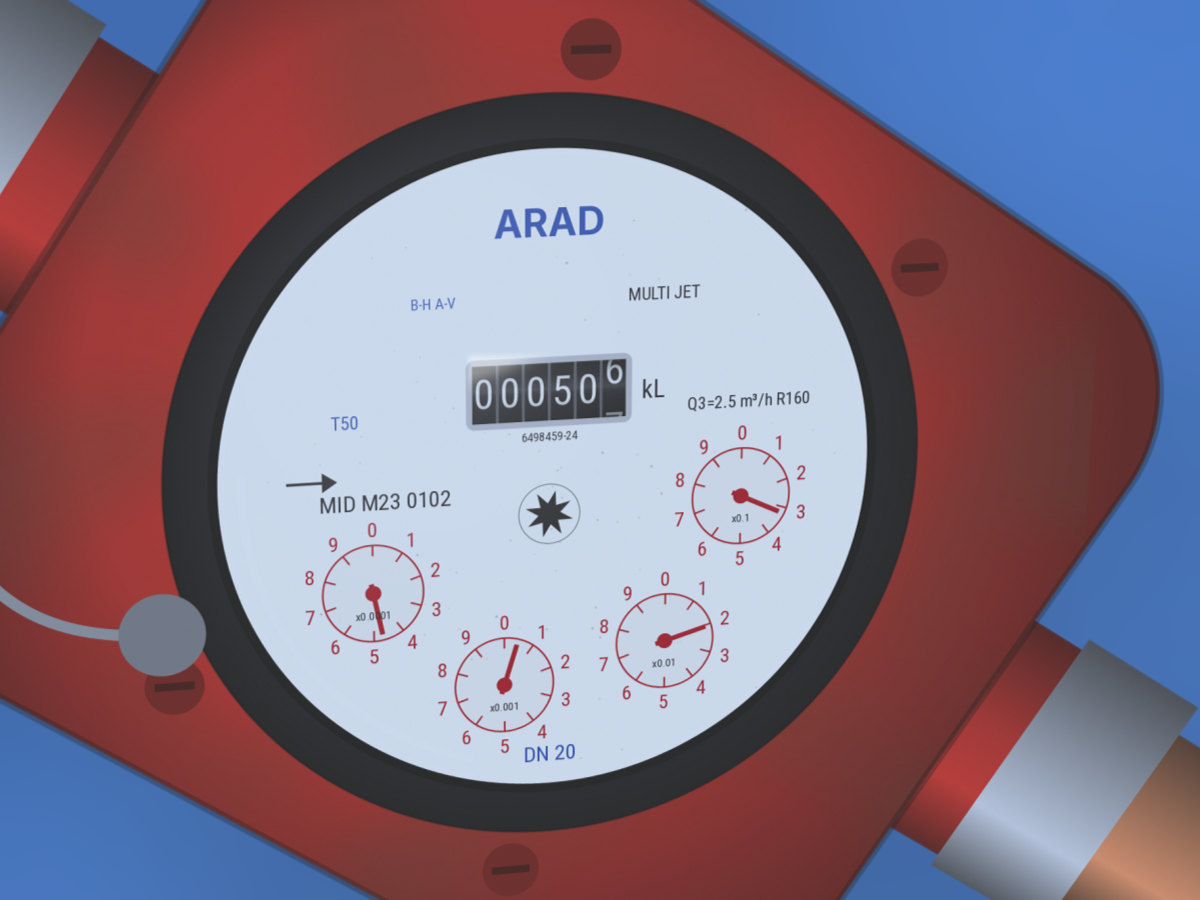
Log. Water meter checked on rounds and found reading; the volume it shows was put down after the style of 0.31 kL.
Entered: 506.3204 kL
